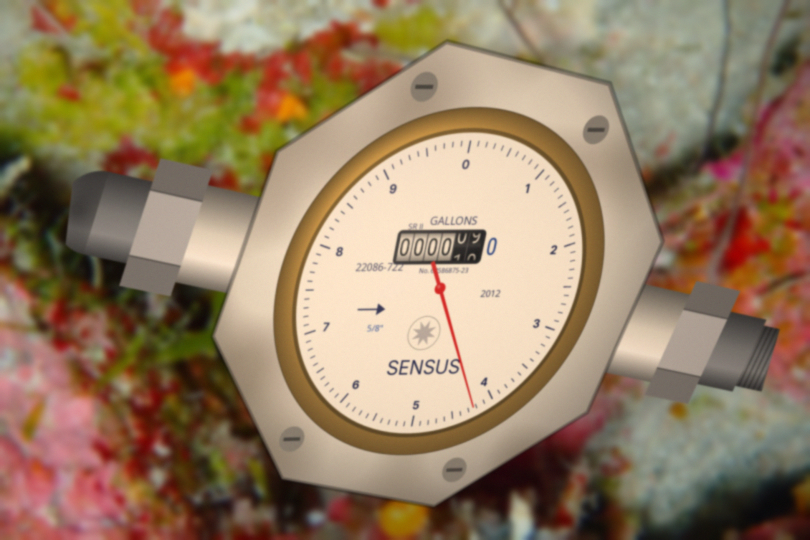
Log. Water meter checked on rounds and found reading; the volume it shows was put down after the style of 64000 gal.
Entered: 94.2 gal
